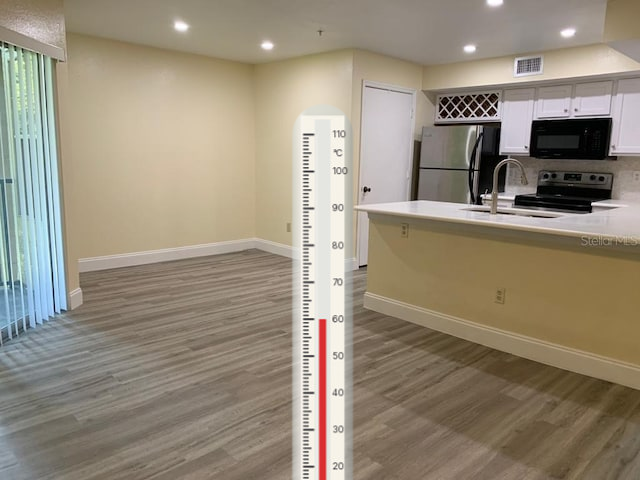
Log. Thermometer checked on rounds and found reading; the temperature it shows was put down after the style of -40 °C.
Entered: 60 °C
